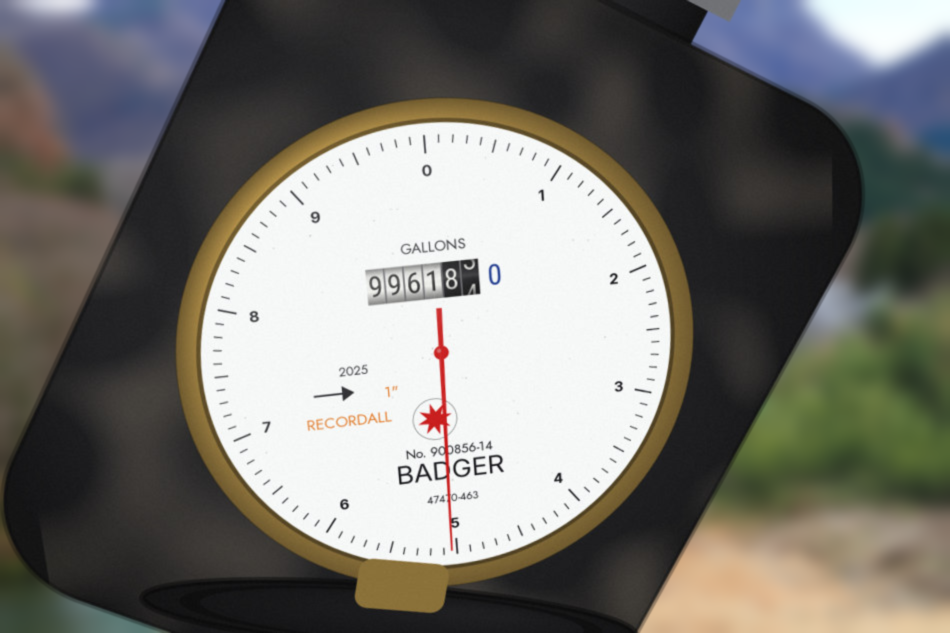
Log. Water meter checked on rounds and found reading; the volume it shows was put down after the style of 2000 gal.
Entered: 9961835.0 gal
